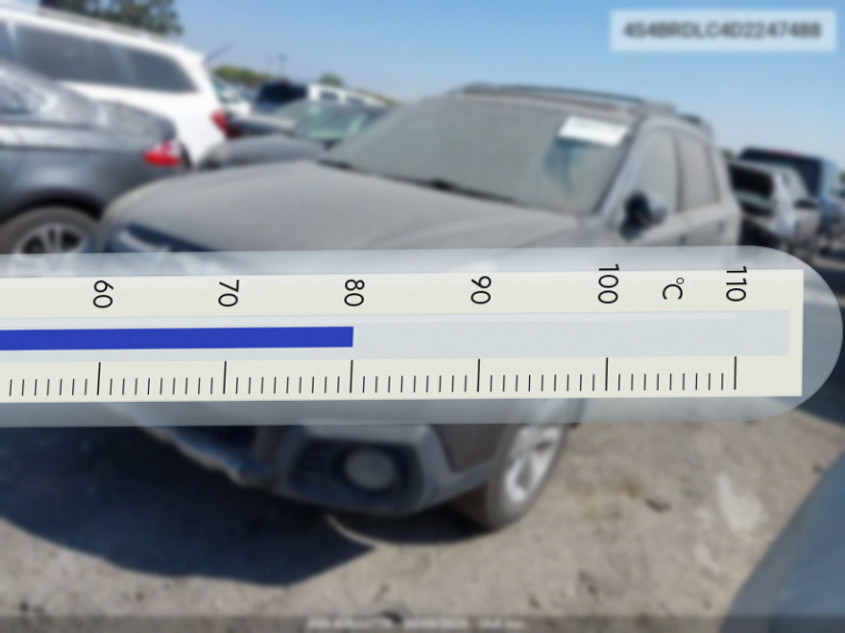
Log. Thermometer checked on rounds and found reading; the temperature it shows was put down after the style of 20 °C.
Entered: 80 °C
